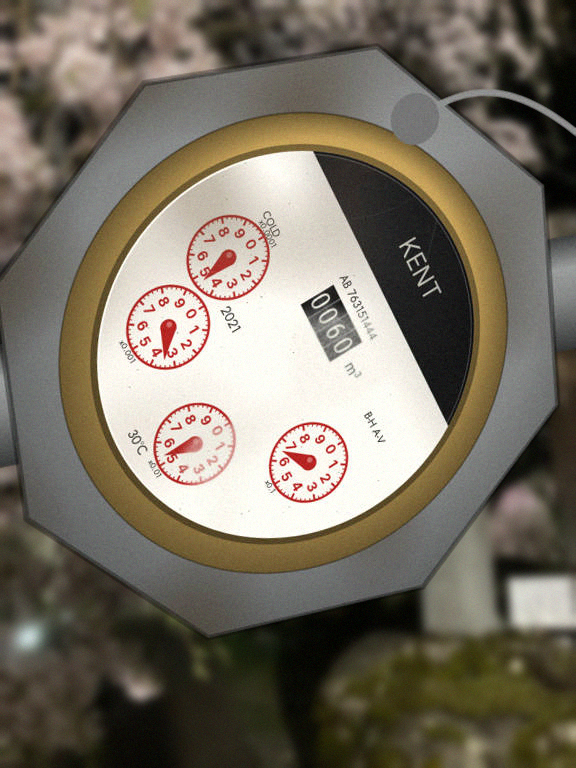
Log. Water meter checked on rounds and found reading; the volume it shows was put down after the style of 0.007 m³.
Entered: 60.6534 m³
